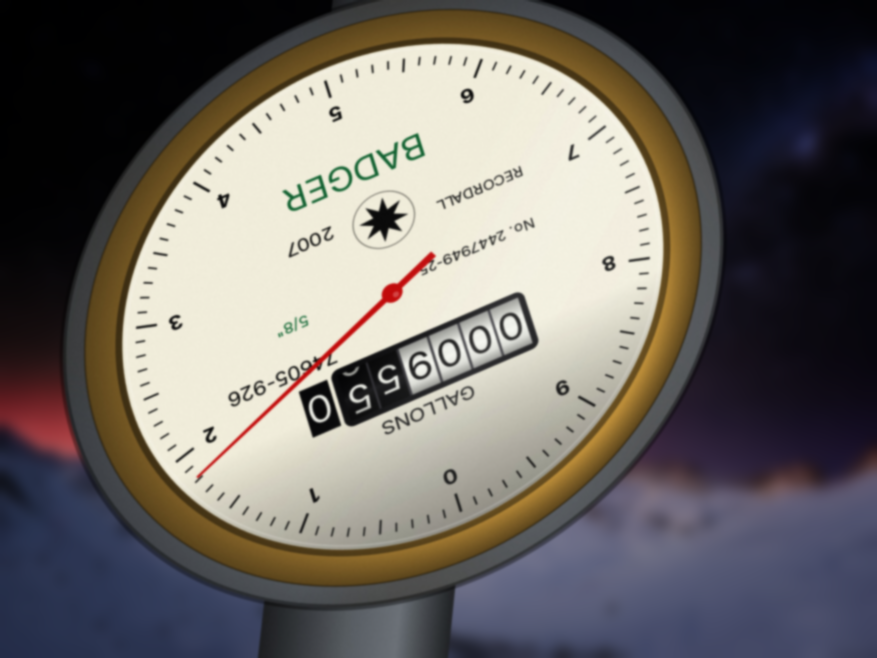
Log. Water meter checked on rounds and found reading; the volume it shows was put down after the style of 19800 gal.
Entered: 9551.8 gal
